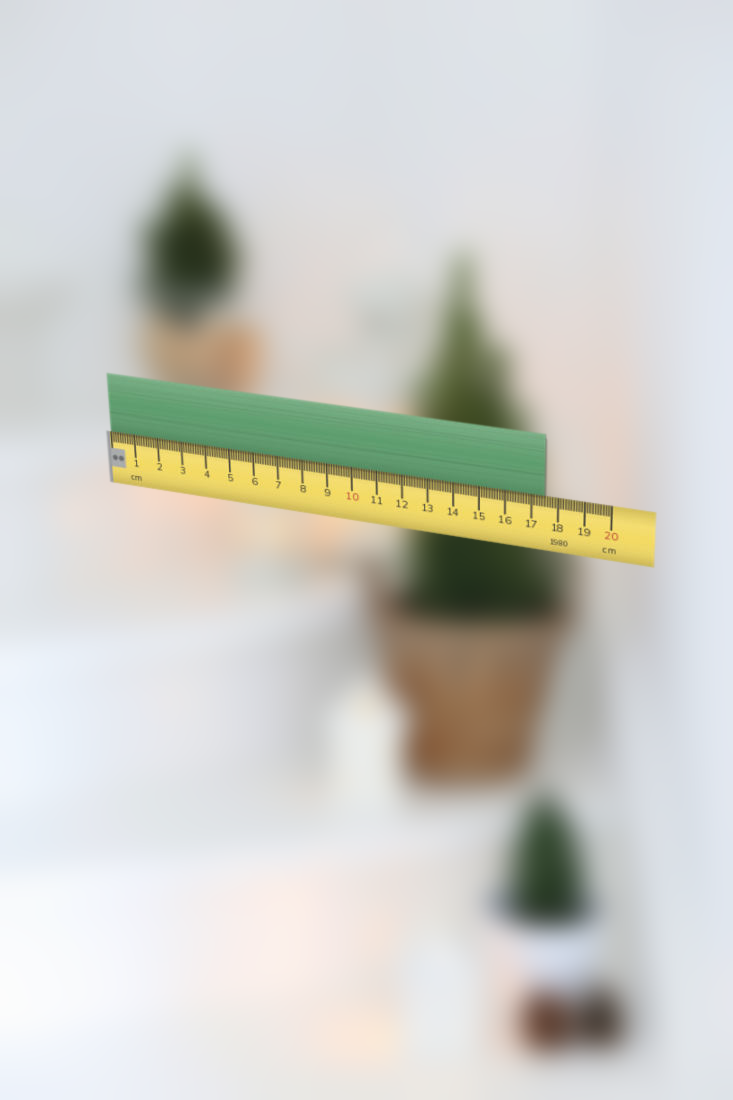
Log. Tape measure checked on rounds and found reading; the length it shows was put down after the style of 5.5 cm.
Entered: 17.5 cm
